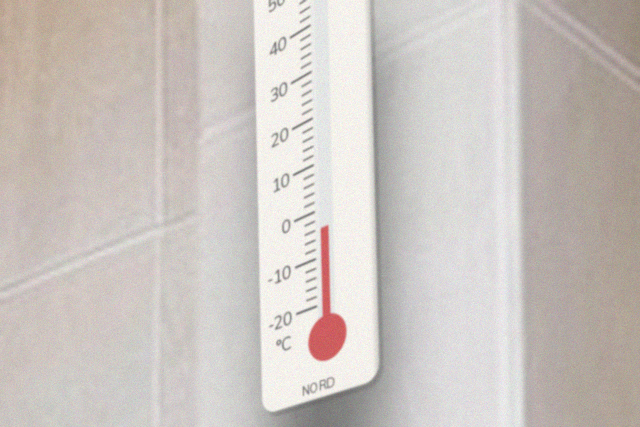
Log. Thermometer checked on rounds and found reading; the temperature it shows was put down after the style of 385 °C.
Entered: -4 °C
